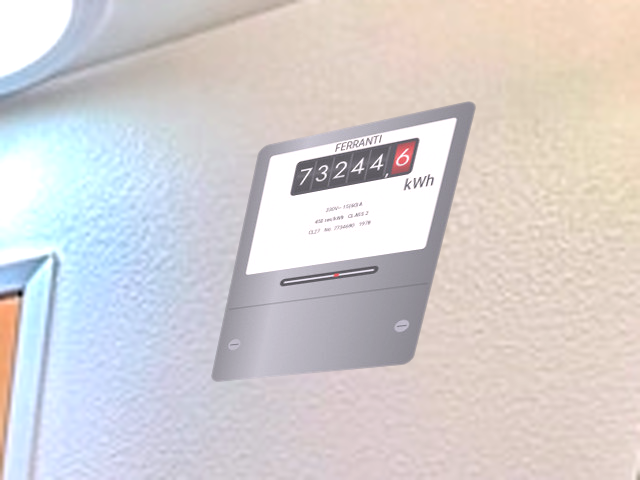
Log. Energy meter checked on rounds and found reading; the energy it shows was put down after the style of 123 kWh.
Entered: 73244.6 kWh
